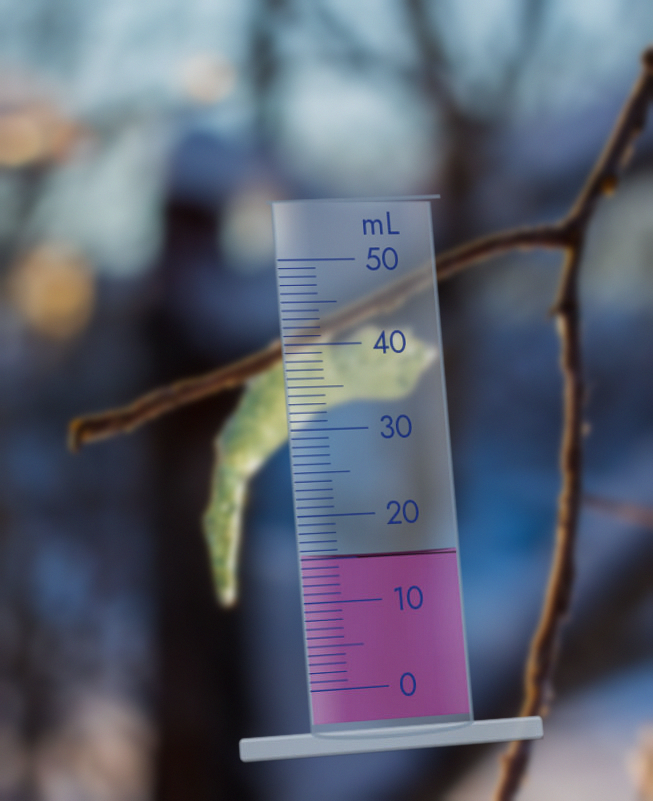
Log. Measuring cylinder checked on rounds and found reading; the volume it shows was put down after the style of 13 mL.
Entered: 15 mL
